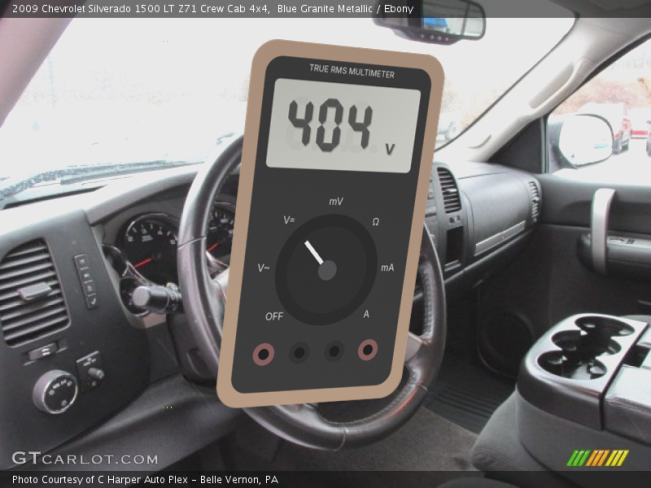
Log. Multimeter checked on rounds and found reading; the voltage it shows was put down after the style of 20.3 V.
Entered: 404 V
